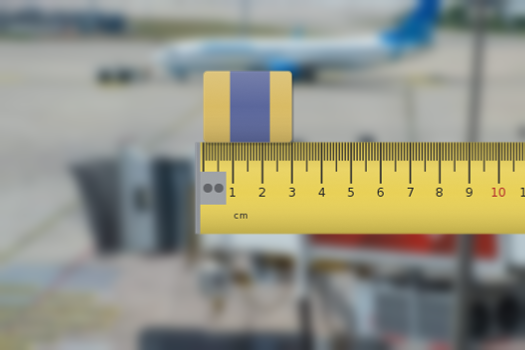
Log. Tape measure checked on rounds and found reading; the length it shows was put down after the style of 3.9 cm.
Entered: 3 cm
